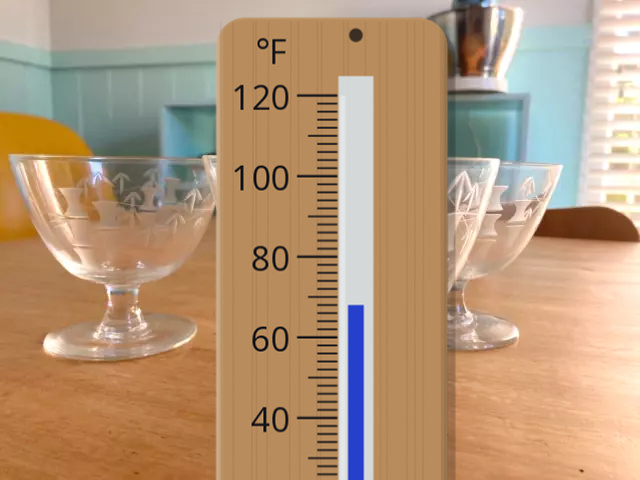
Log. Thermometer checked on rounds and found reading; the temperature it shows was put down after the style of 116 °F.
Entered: 68 °F
